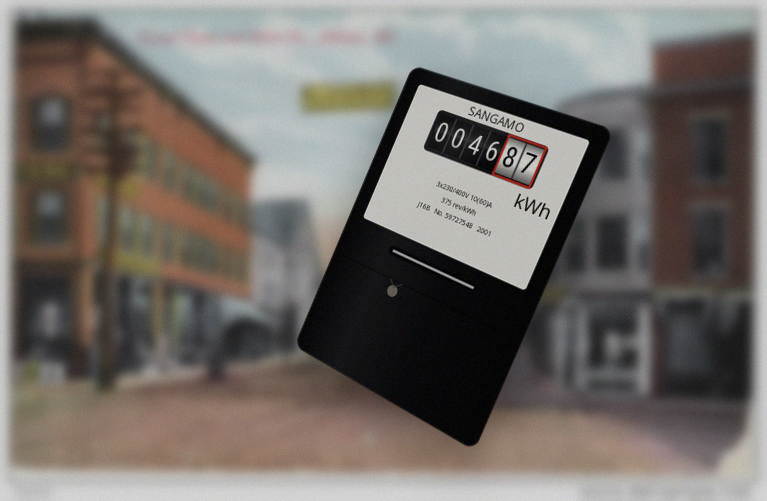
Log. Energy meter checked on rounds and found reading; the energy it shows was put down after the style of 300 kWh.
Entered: 46.87 kWh
